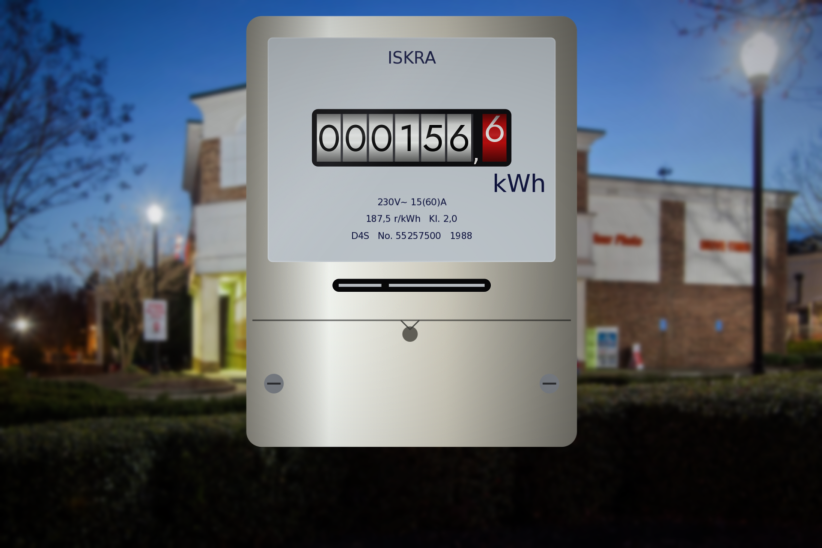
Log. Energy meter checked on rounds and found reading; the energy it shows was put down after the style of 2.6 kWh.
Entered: 156.6 kWh
